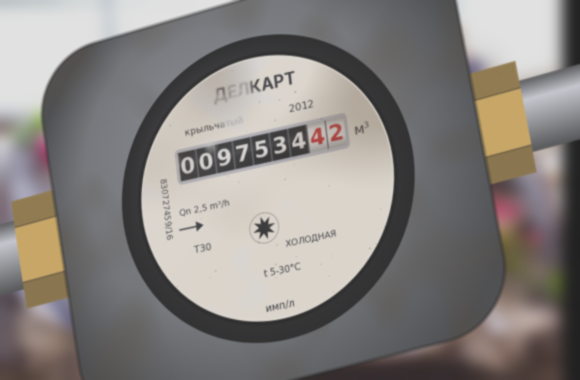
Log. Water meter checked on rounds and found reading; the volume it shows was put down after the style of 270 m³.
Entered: 97534.42 m³
